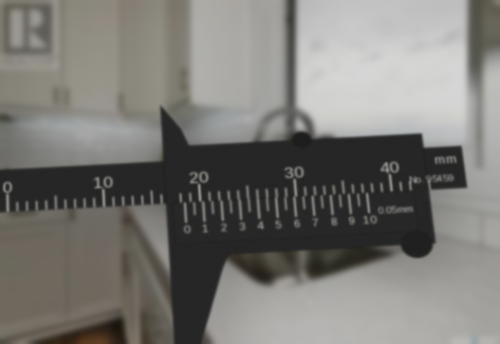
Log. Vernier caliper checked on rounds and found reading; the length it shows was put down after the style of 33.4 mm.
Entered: 18.4 mm
